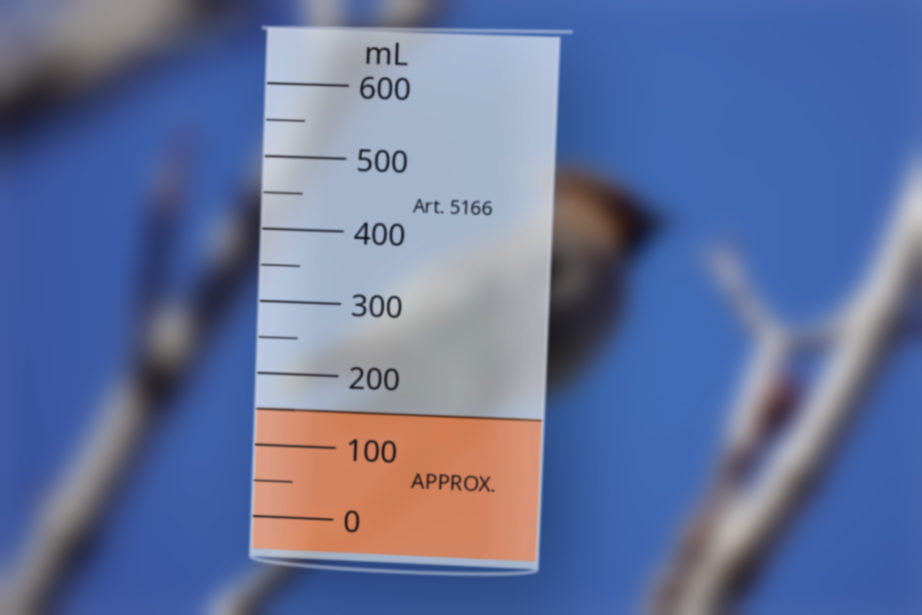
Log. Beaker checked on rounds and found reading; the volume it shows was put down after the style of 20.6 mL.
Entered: 150 mL
